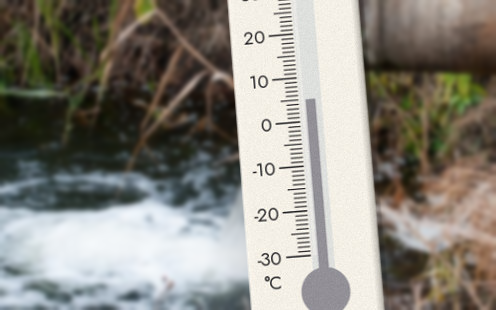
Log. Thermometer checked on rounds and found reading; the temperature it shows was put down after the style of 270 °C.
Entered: 5 °C
